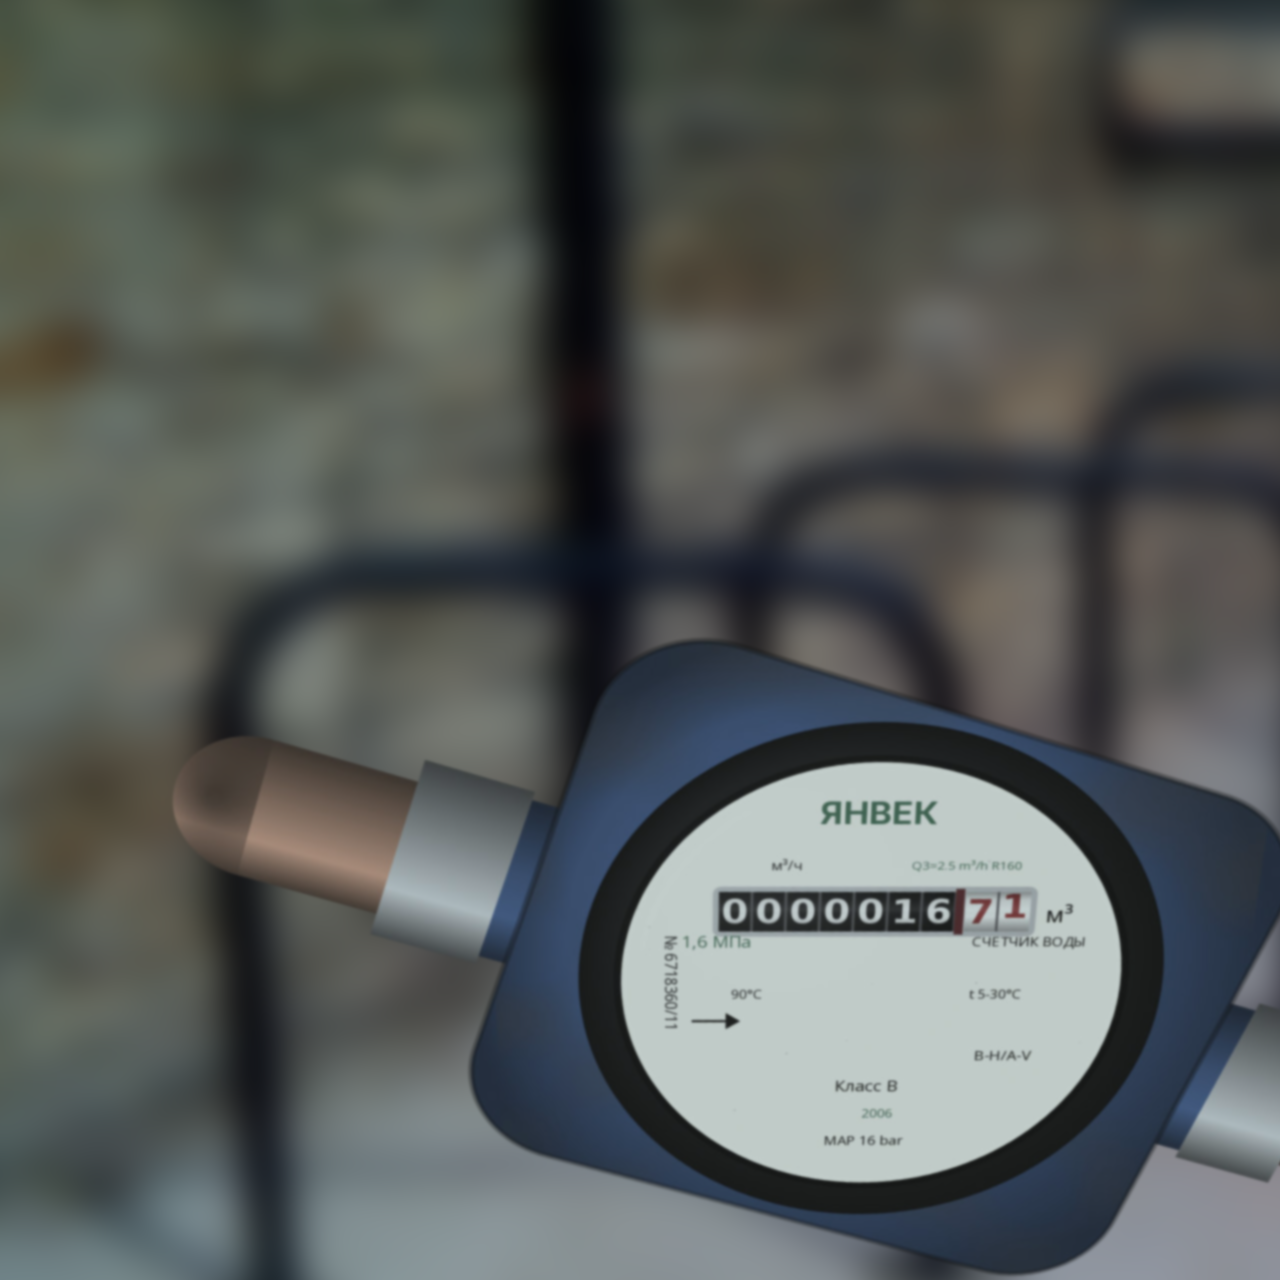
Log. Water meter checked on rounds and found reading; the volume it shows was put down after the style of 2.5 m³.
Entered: 16.71 m³
